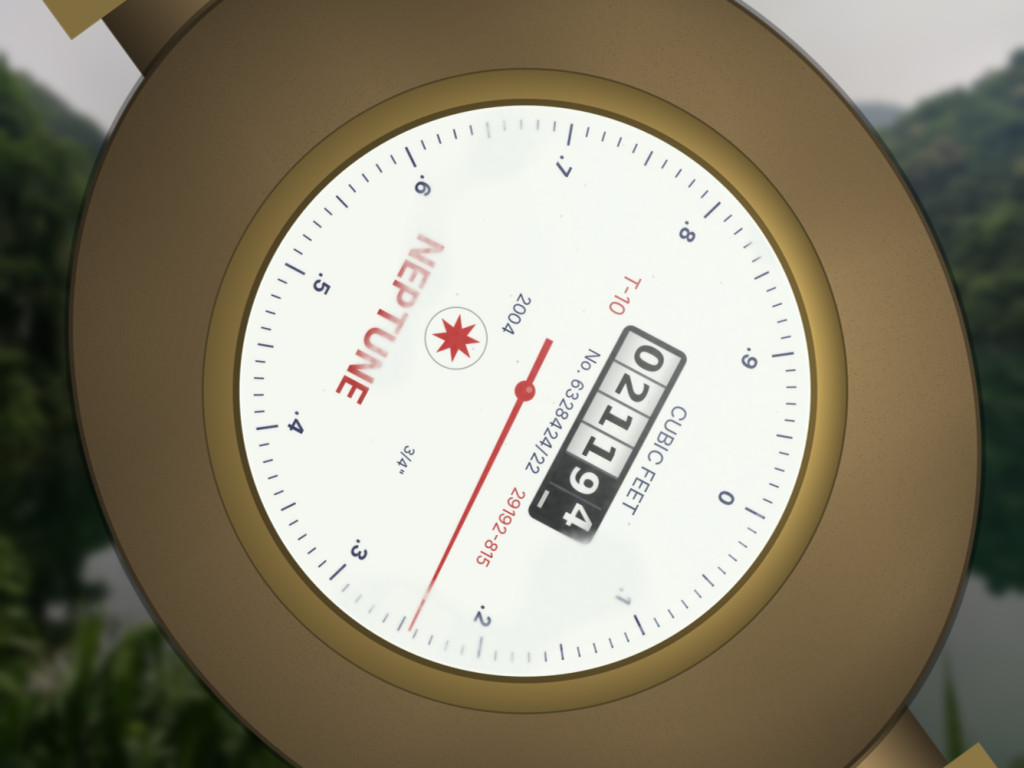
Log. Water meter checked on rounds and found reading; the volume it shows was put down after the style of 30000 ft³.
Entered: 21194.24 ft³
